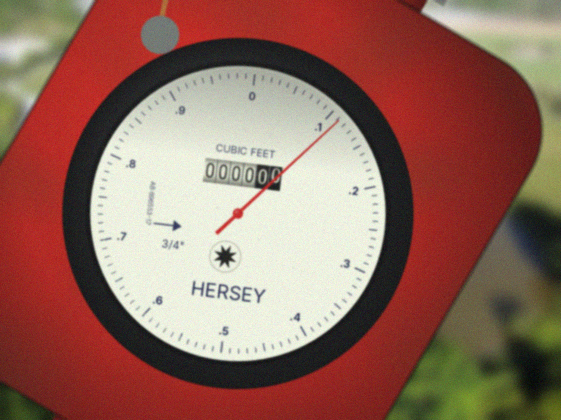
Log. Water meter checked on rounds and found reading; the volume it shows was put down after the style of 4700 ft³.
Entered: 0.11 ft³
